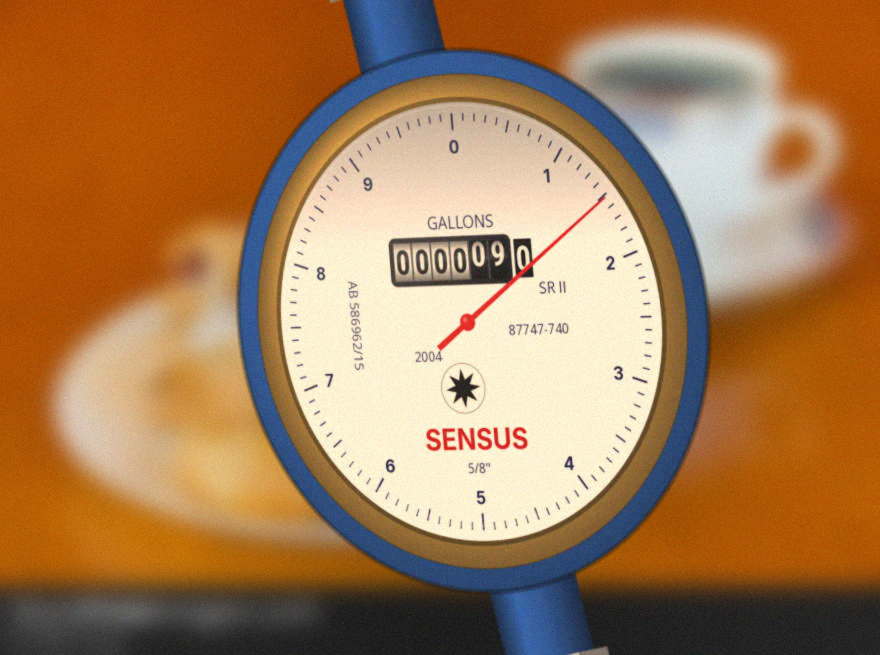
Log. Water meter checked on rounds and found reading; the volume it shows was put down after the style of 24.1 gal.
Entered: 91.5 gal
